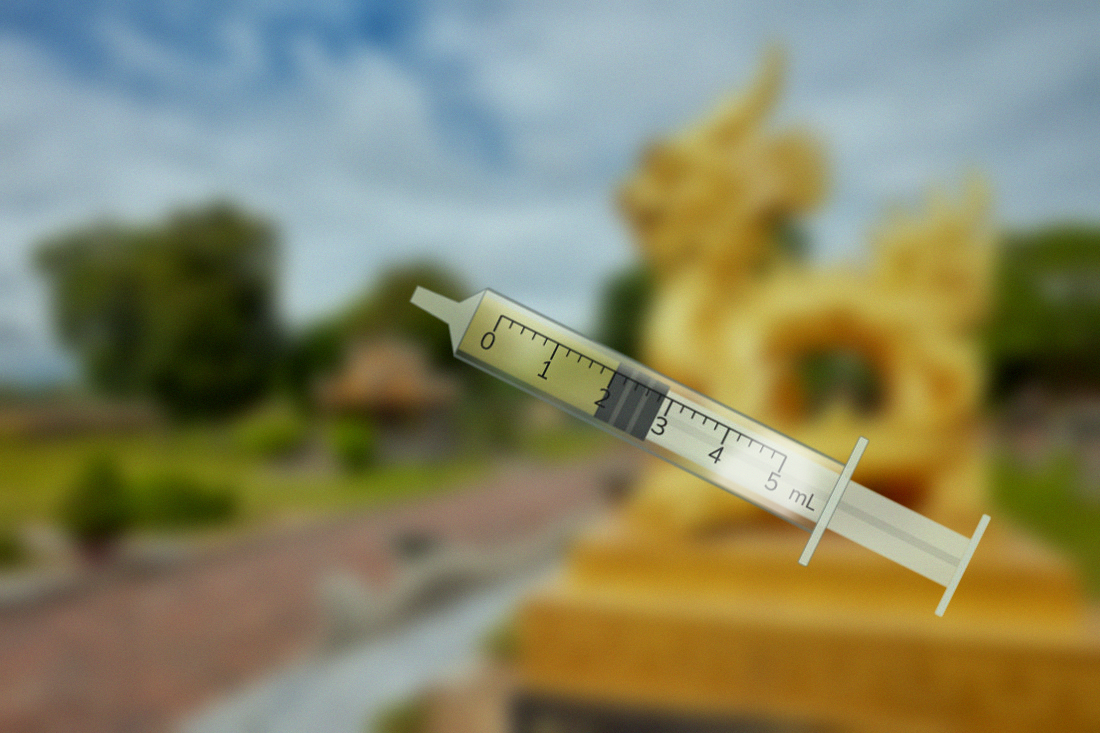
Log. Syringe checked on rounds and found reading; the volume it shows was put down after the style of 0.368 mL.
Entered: 2 mL
